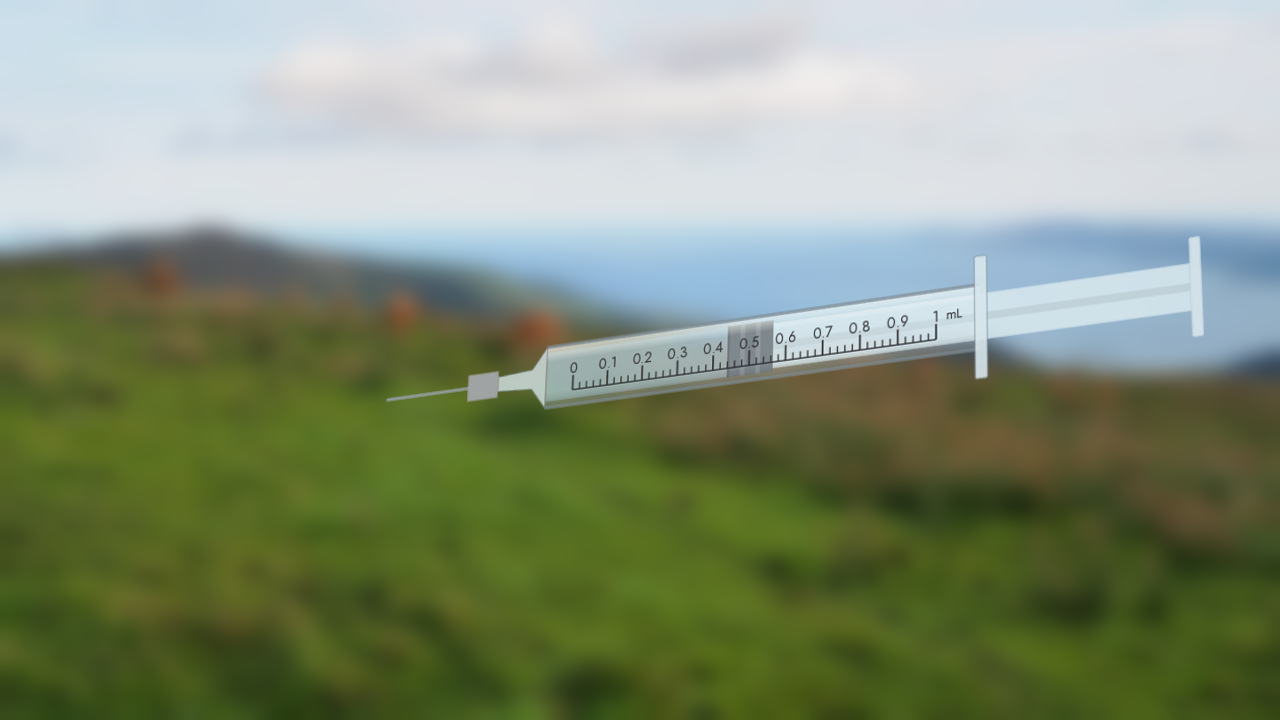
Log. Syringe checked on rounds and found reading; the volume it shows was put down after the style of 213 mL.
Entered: 0.44 mL
